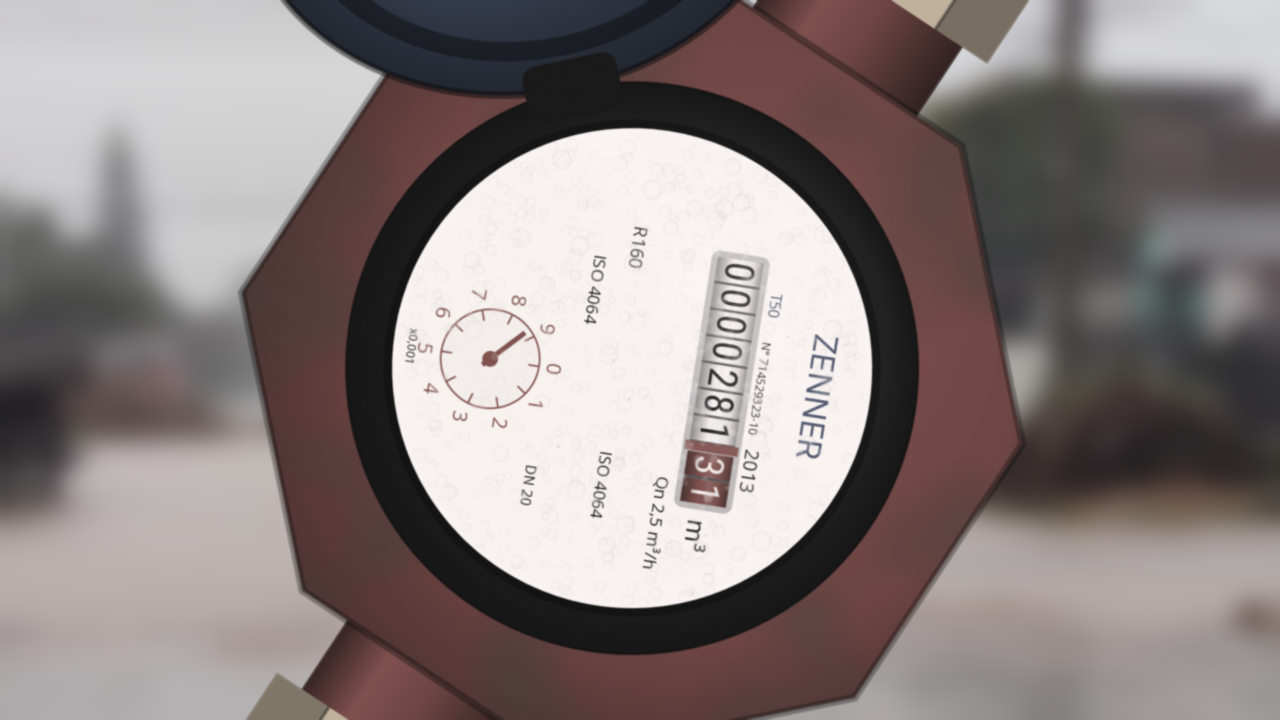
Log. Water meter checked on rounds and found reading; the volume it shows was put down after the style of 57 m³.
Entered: 281.318 m³
